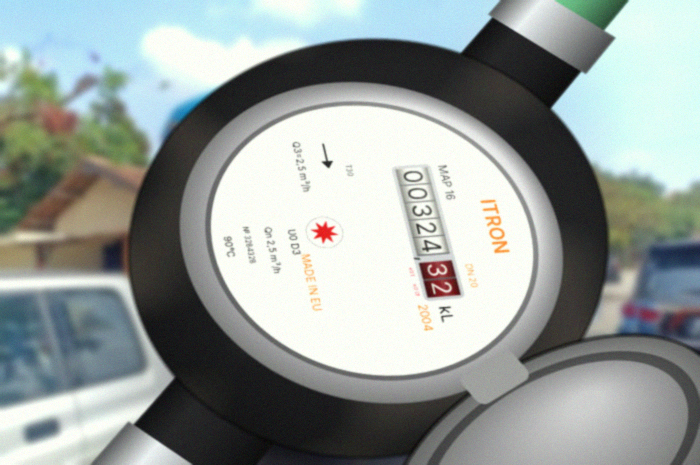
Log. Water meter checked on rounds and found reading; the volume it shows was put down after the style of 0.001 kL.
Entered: 324.32 kL
